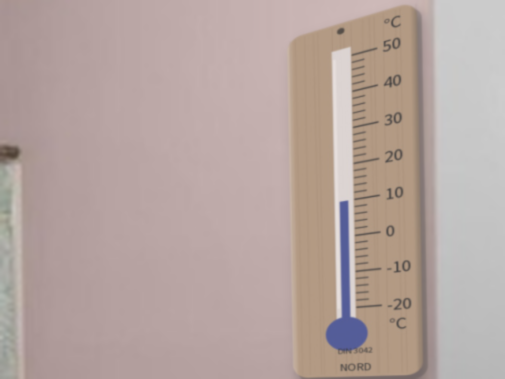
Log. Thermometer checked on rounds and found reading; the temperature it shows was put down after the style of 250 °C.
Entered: 10 °C
